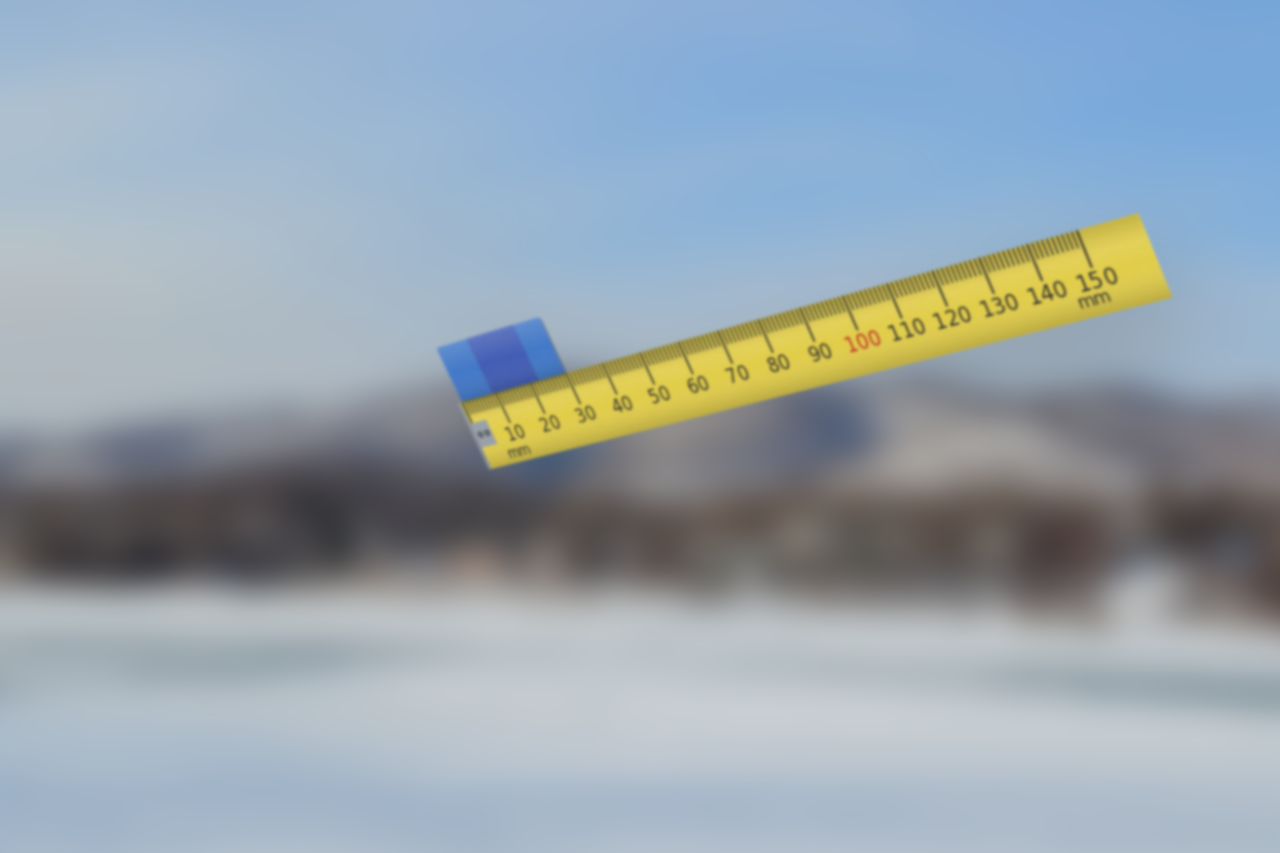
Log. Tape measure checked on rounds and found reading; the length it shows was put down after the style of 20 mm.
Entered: 30 mm
